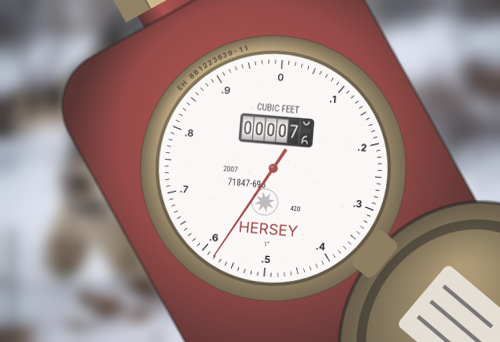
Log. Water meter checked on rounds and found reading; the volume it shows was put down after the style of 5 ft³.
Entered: 75.58 ft³
